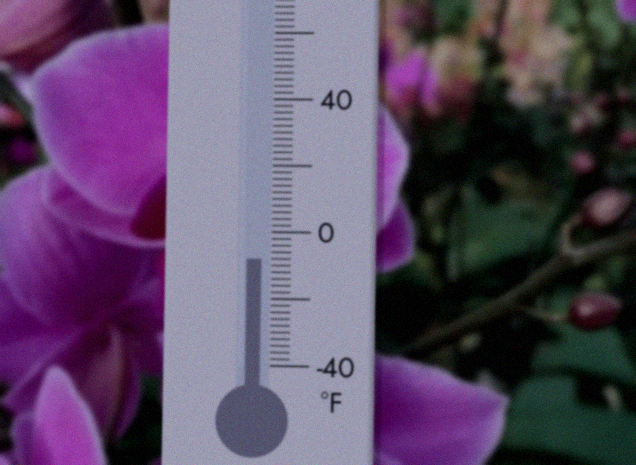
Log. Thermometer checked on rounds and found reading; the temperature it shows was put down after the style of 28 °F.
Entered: -8 °F
